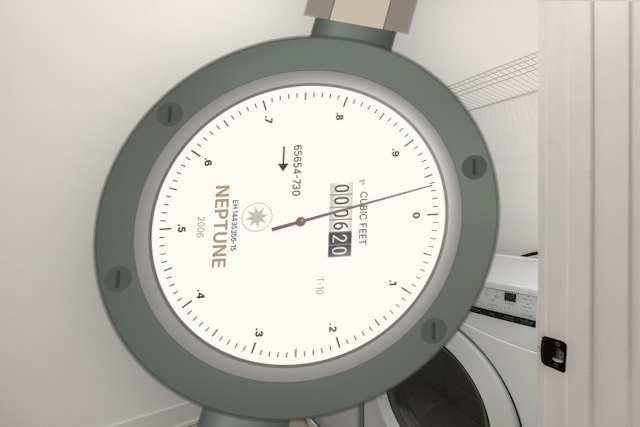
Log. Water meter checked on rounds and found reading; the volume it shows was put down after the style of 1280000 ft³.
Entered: 619.96 ft³
